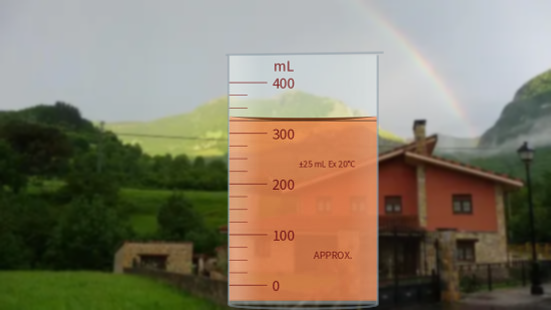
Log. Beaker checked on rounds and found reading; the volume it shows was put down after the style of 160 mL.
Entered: 325 mL
